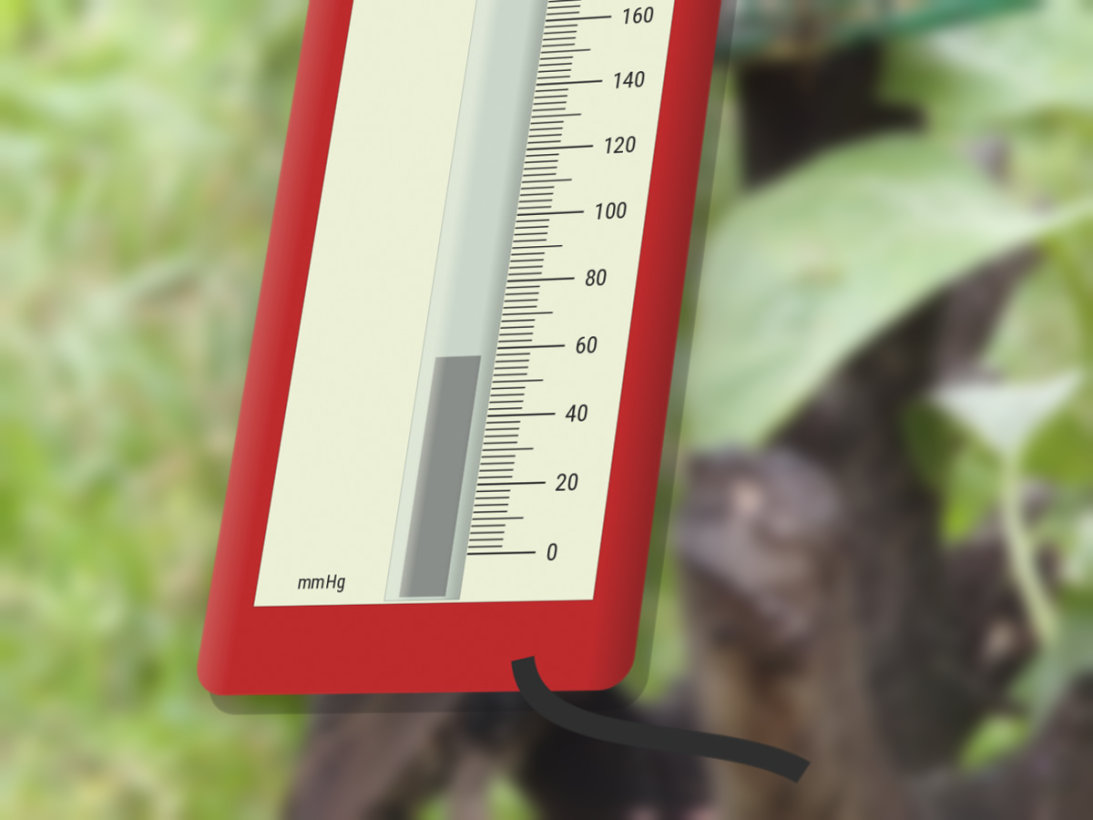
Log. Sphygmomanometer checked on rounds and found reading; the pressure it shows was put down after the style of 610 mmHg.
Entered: 58 mmHg
